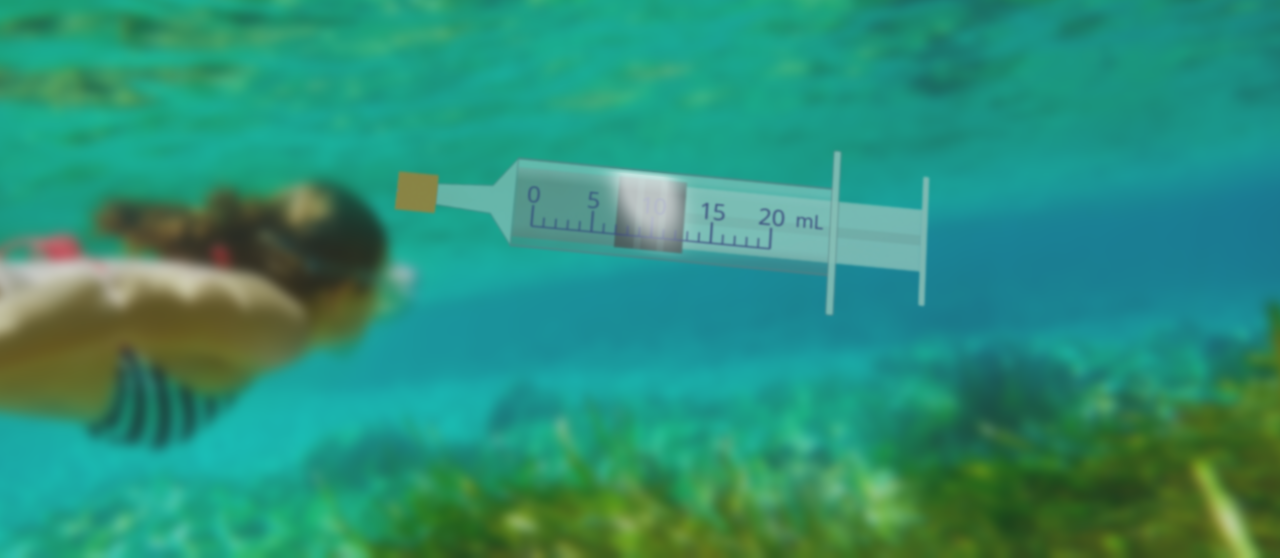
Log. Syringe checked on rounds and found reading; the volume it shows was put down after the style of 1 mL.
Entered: 7 mL
